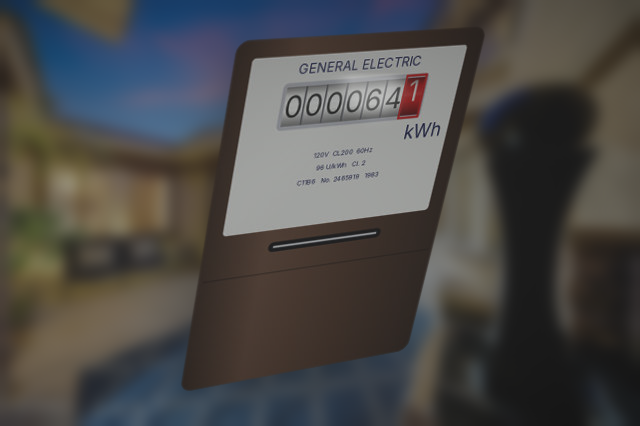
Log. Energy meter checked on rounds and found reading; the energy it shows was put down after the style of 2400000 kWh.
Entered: 64.1 kWh
